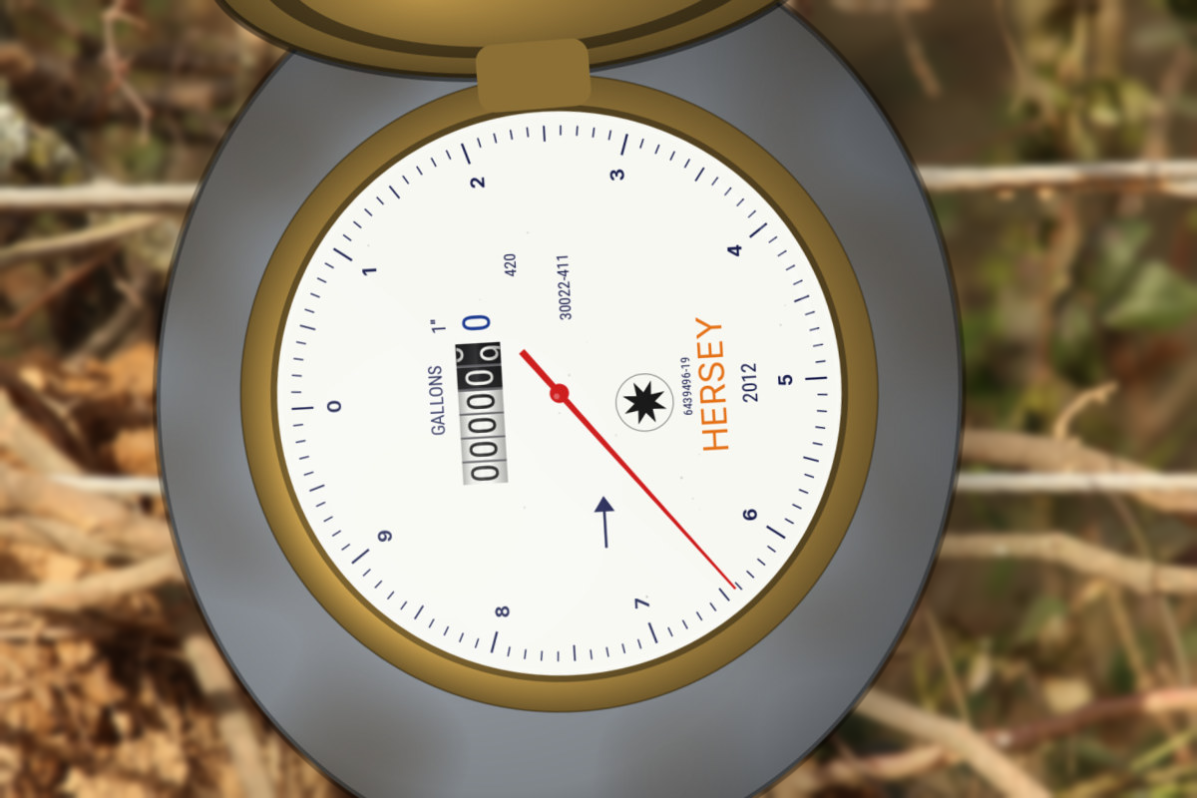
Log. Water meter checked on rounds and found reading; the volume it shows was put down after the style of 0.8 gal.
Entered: 86.4 gal
